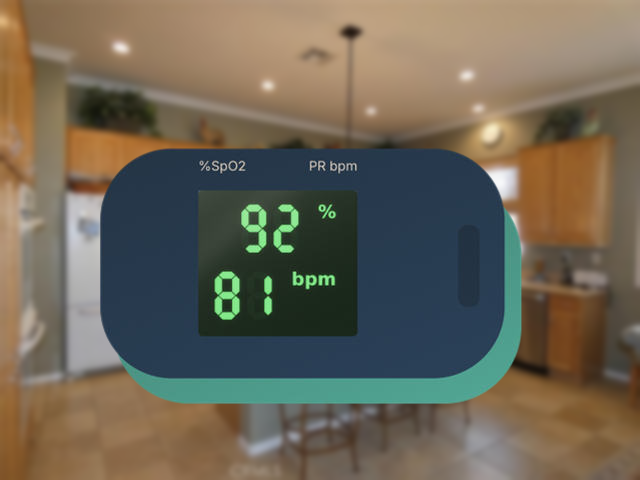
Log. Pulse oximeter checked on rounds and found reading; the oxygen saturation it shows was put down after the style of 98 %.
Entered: 92 %
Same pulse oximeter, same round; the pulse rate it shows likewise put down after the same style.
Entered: 81 bpm
